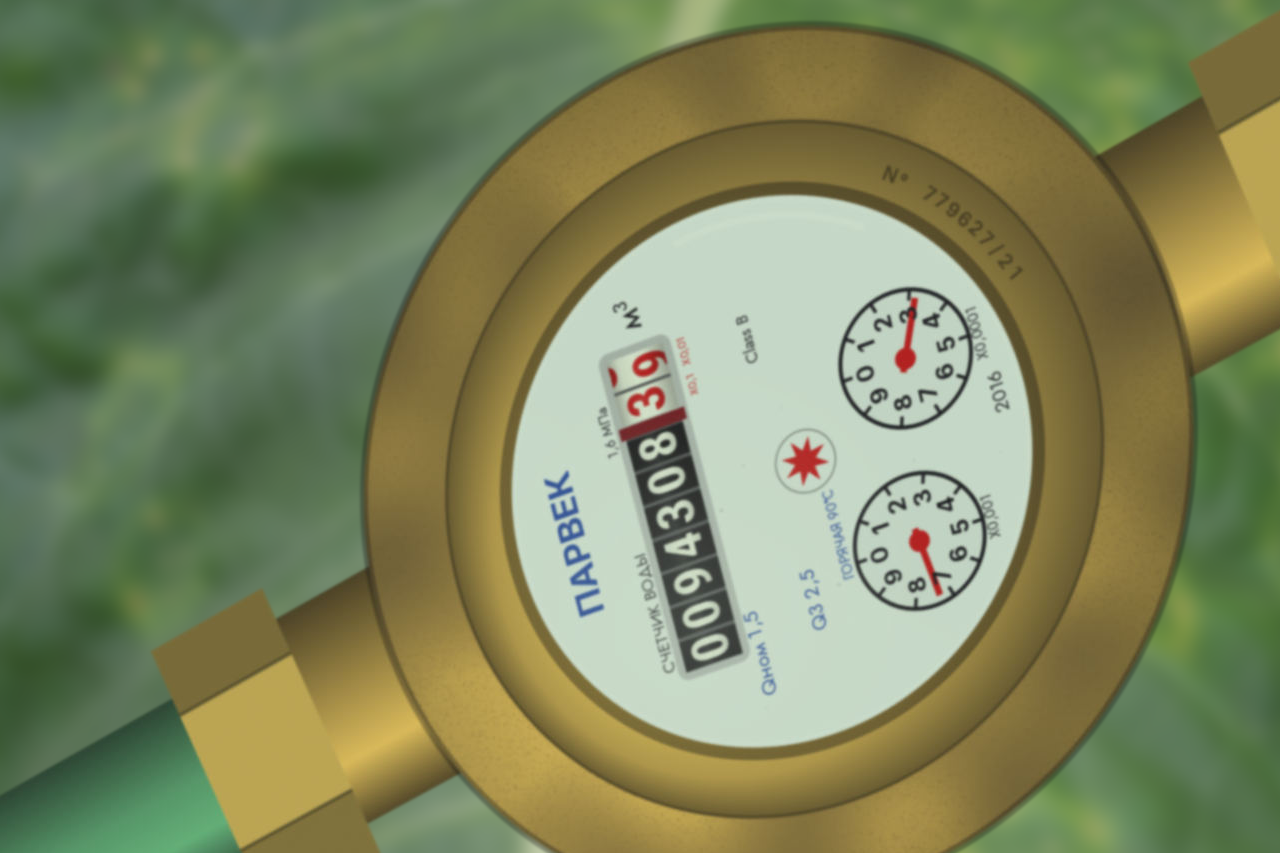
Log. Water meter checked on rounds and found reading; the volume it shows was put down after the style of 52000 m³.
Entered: 94308.3873 m³
